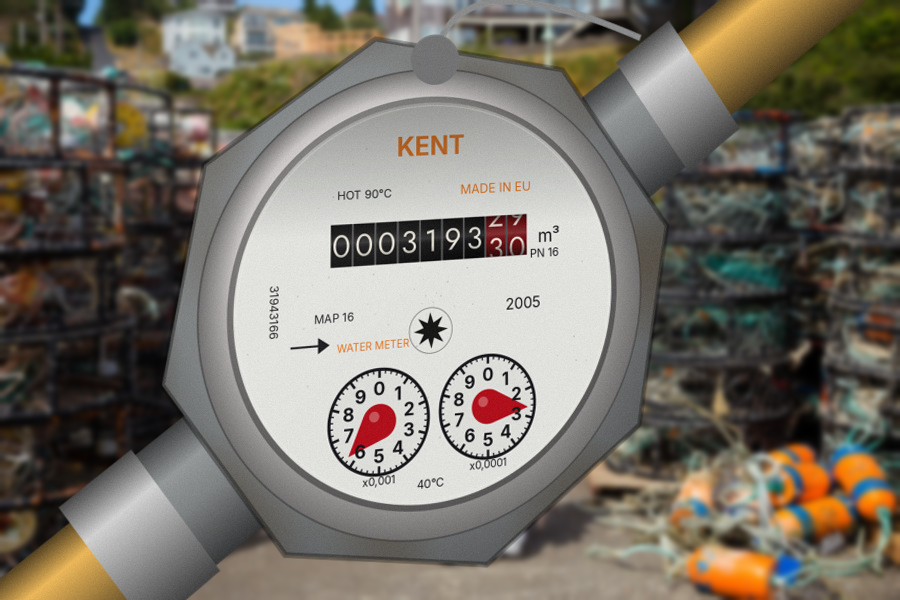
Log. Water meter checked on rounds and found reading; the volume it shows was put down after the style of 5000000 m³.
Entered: 3193.2962 m³
